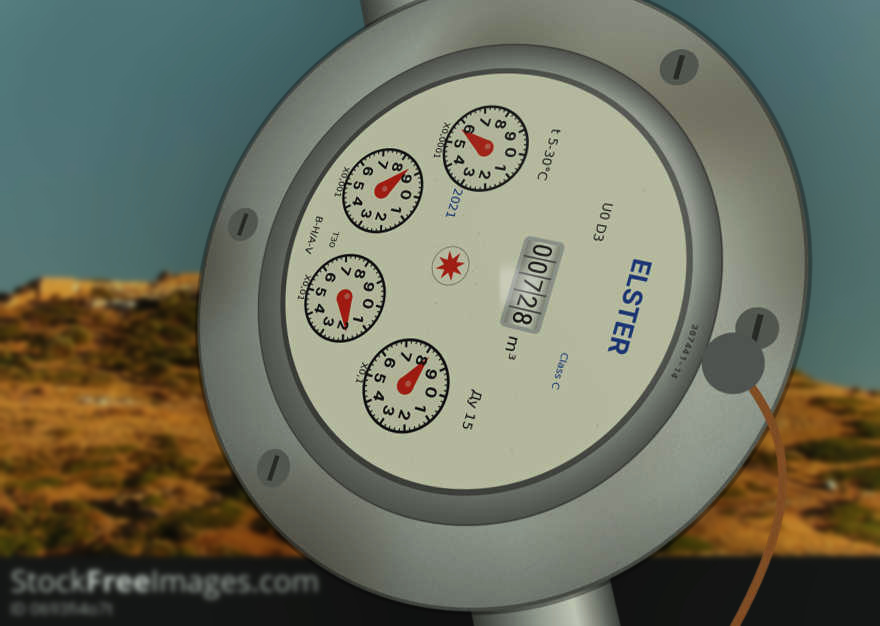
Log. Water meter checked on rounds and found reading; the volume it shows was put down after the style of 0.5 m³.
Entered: 728.8185 m³
